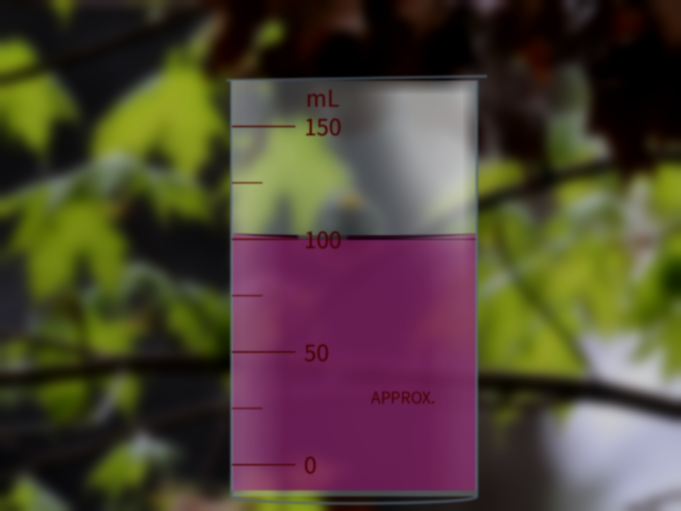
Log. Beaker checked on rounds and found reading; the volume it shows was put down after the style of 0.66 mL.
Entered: 100 mL
